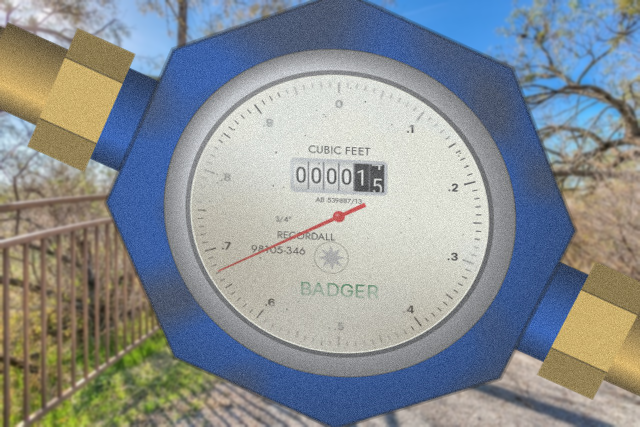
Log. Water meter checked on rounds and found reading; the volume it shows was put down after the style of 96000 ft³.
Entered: 14.67 ft³
